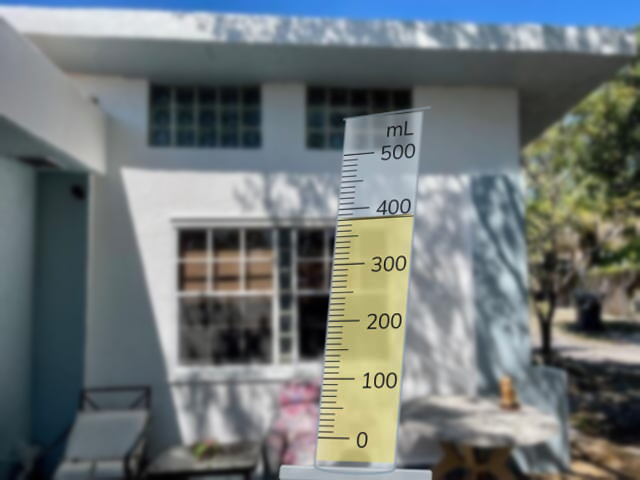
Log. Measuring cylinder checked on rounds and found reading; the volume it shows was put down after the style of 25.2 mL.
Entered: 380 mL
